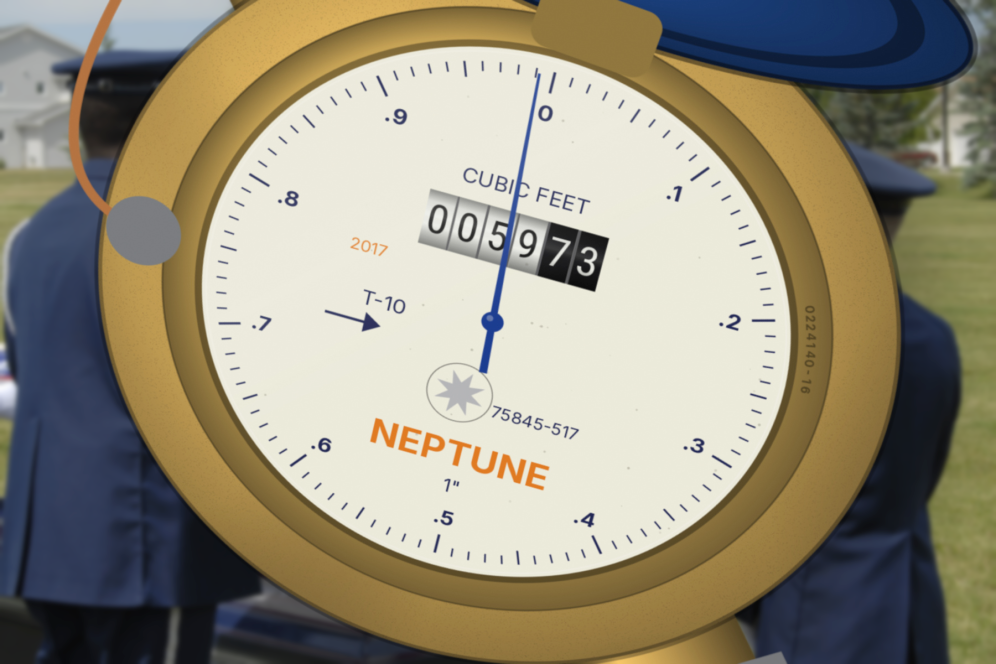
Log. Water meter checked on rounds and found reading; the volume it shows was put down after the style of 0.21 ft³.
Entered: 5972.99 ft³
